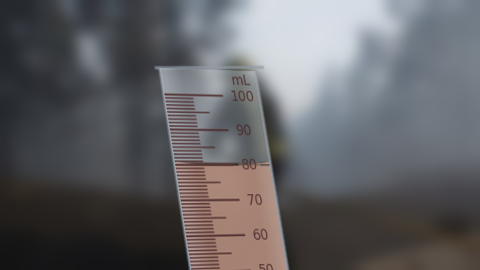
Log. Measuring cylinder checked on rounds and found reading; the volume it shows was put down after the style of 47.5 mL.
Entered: 80 mL
